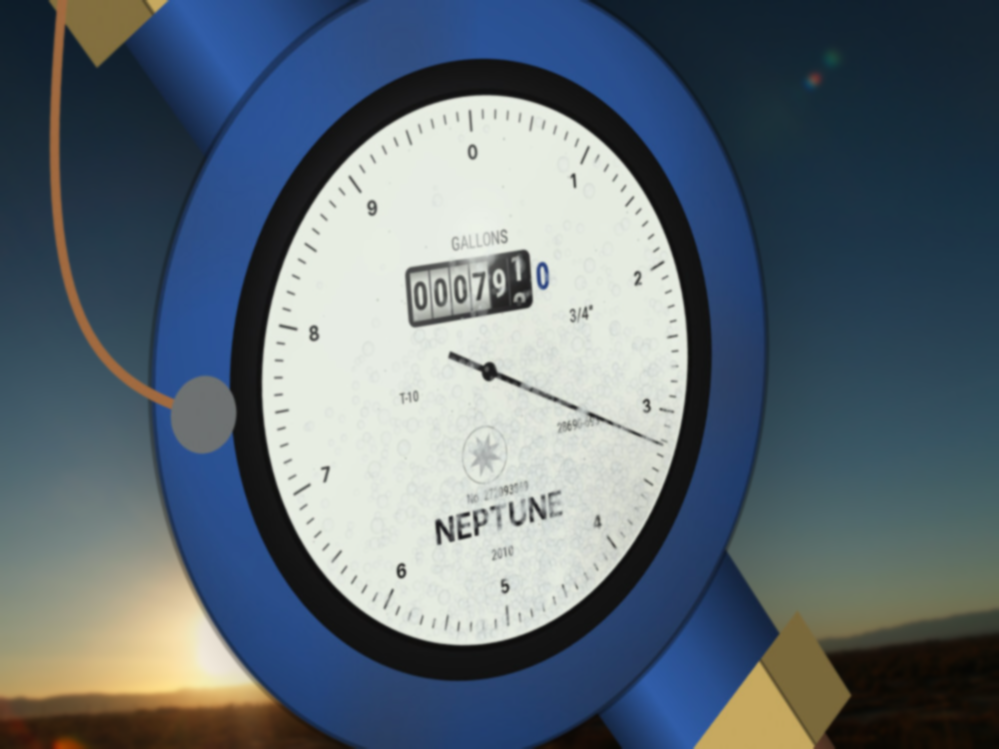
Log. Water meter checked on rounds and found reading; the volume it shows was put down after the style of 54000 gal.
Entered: 7913.2 gal
